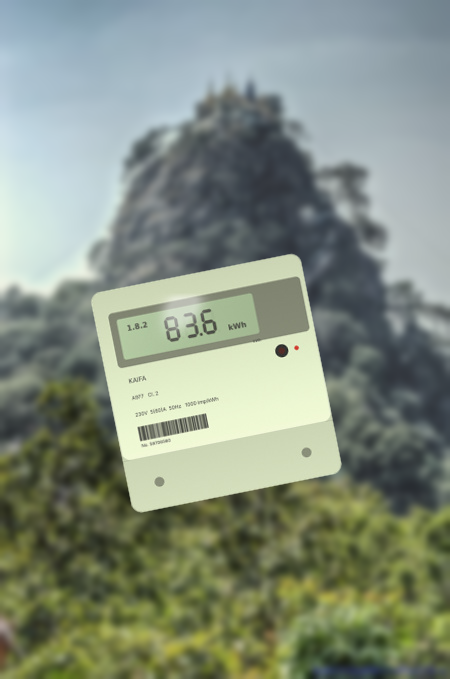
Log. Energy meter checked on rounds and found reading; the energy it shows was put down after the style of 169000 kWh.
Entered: 83.6 kWh
